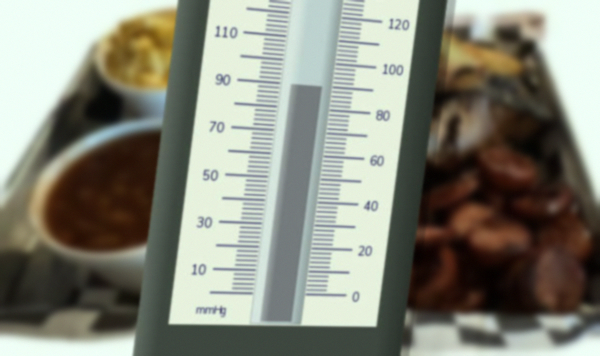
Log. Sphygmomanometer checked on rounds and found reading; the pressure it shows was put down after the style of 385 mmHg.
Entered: 90 mmHg
